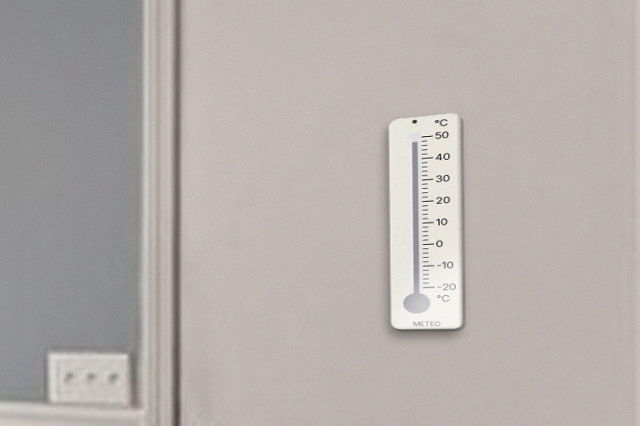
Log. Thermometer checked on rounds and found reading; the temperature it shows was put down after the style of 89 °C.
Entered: 48 °C
